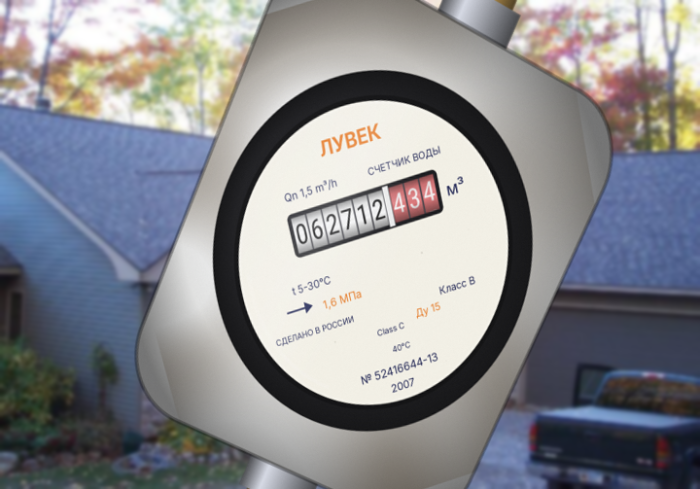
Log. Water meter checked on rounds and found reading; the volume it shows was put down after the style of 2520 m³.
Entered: 62712.434 m³
